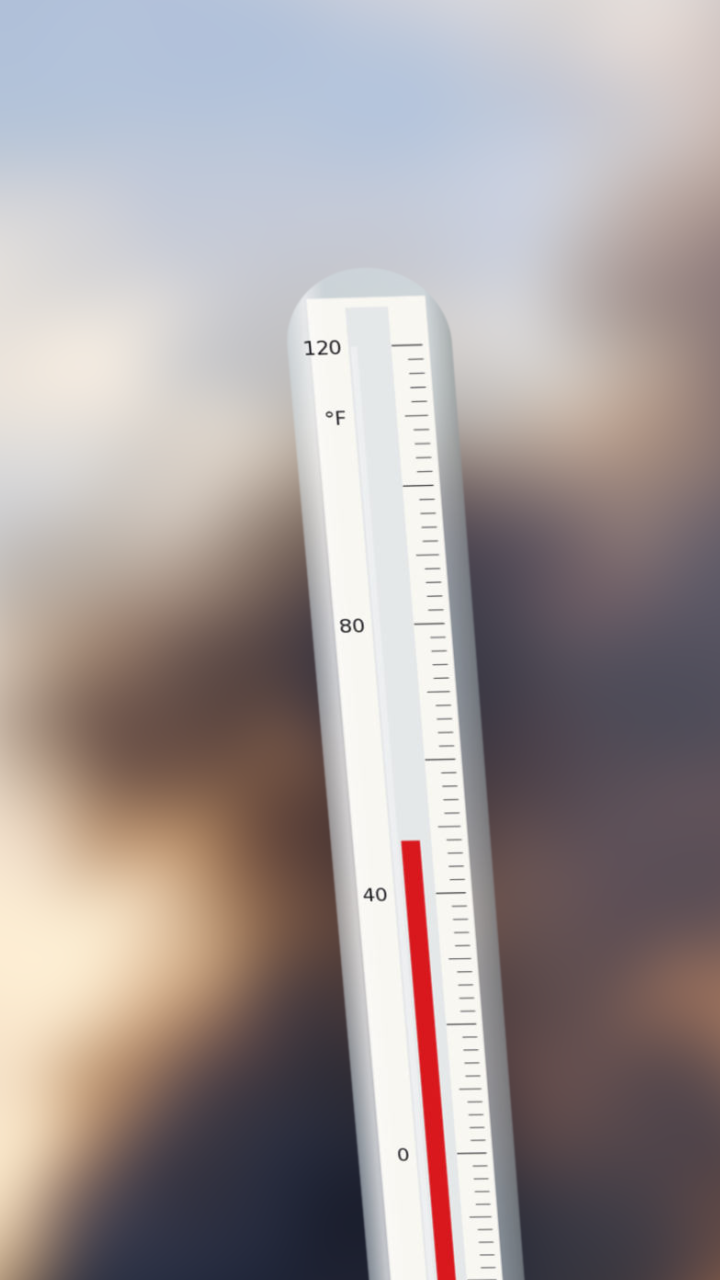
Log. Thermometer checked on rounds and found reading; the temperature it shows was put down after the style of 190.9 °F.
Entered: 48 °F
